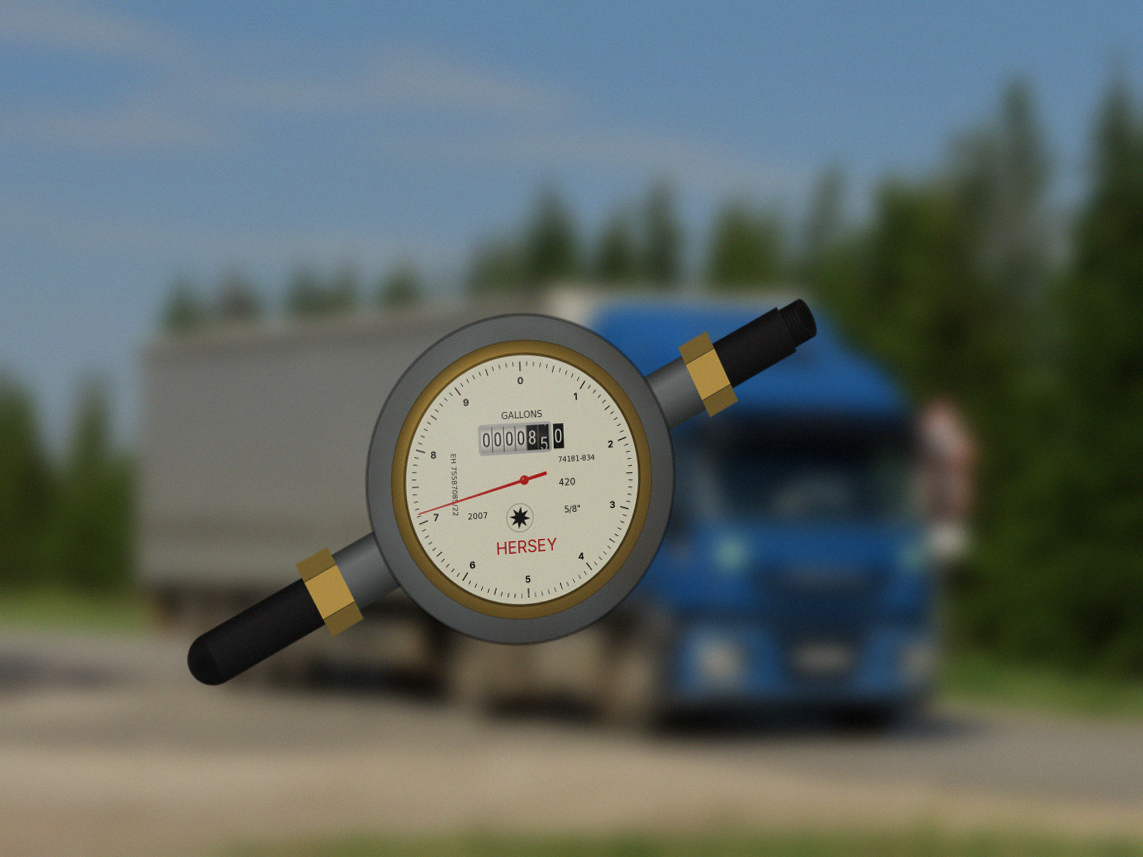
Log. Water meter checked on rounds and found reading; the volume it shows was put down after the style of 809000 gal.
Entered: 847.1 gal
